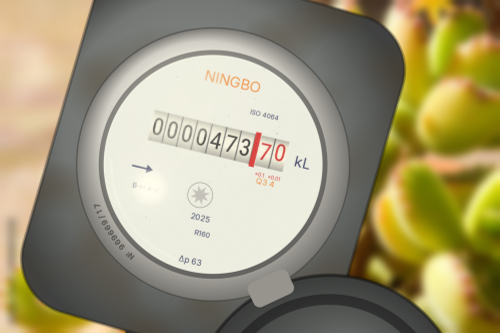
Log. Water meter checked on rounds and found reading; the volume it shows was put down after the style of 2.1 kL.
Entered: 473.70 kL
